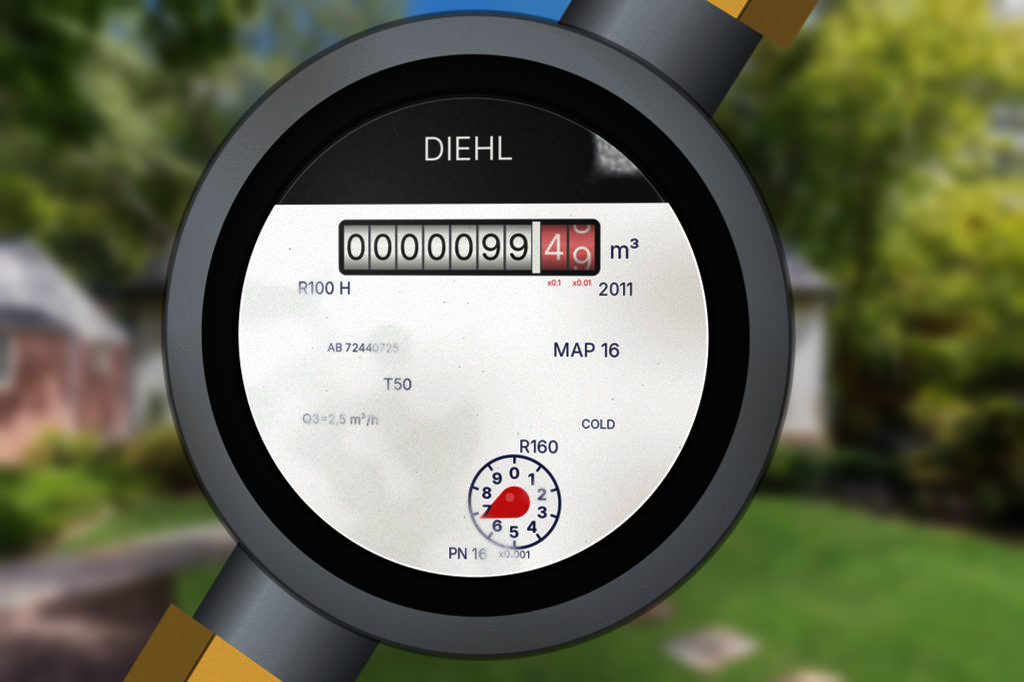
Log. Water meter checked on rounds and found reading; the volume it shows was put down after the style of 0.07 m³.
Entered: 99.486 m³
